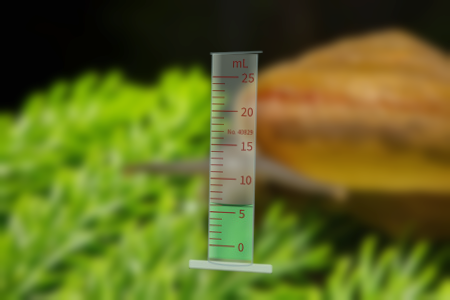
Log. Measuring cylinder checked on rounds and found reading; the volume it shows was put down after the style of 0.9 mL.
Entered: 6 mL
